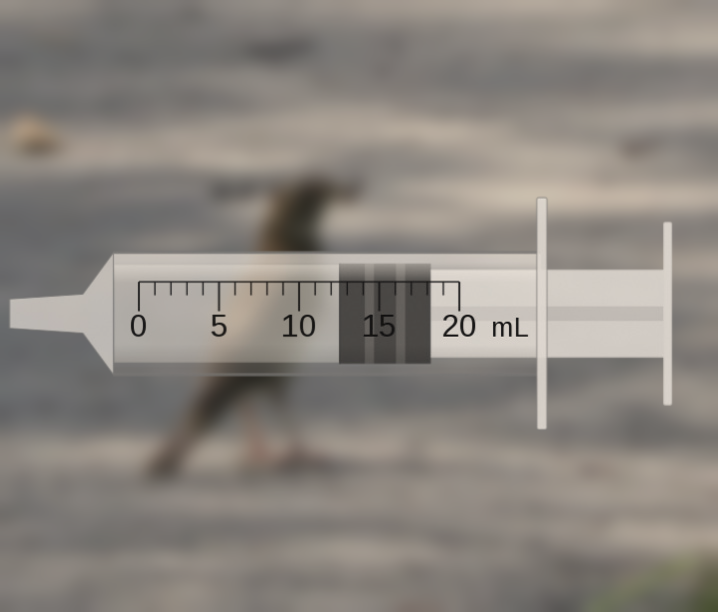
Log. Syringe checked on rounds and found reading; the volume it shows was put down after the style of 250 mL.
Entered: 12.5 mL
